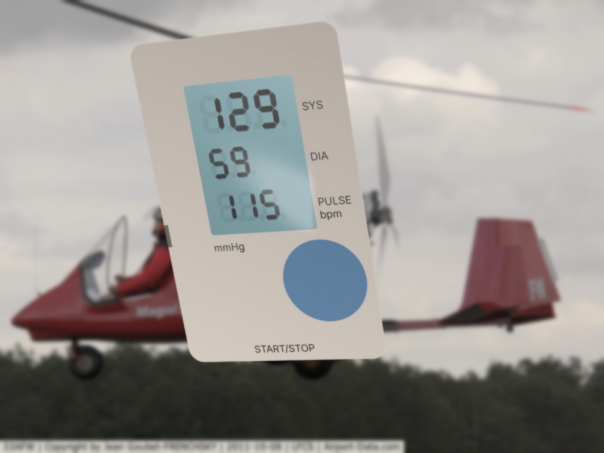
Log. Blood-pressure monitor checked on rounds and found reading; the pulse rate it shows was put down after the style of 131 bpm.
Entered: 115 bpm
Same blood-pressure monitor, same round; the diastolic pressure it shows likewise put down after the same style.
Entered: 59 mmHg
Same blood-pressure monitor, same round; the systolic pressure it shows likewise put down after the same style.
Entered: 129 mmHg
